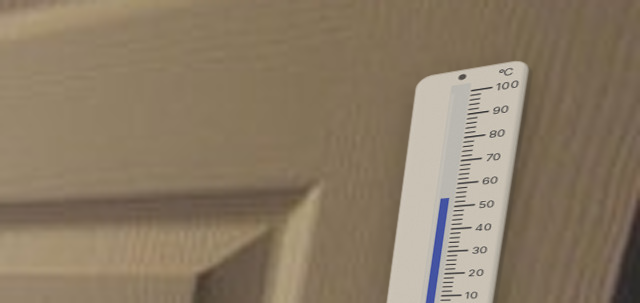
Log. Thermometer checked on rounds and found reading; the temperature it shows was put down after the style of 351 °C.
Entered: 54 °C
